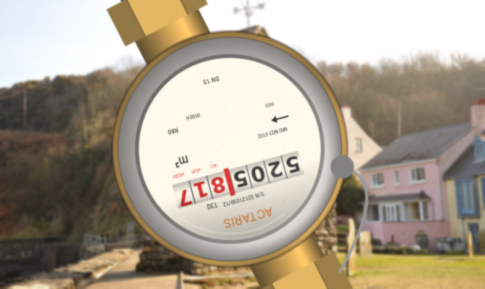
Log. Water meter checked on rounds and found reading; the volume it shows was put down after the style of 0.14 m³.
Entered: 5205.817 m³
